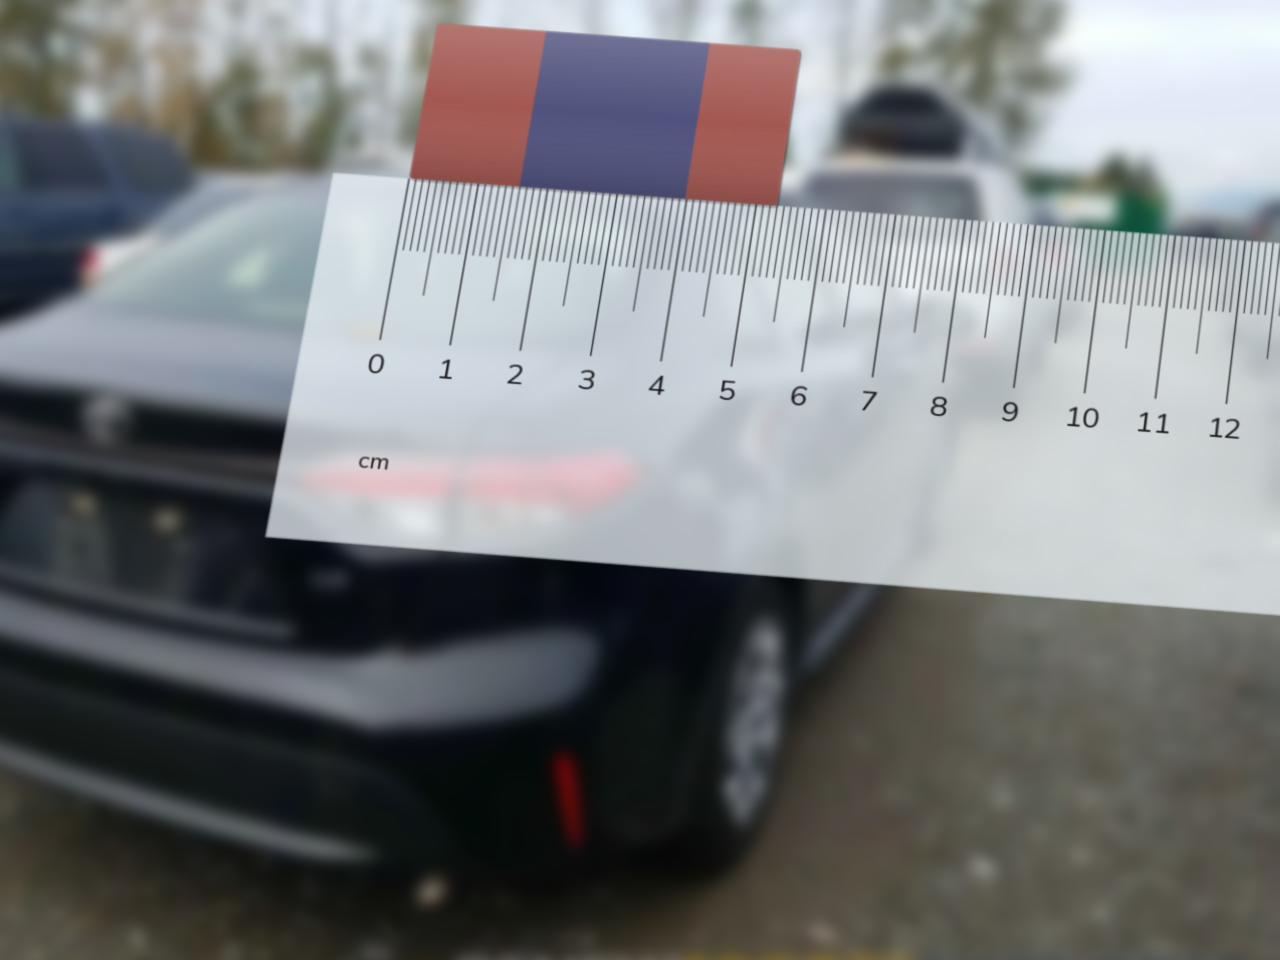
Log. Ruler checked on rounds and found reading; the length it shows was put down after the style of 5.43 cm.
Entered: 5.3 cm
